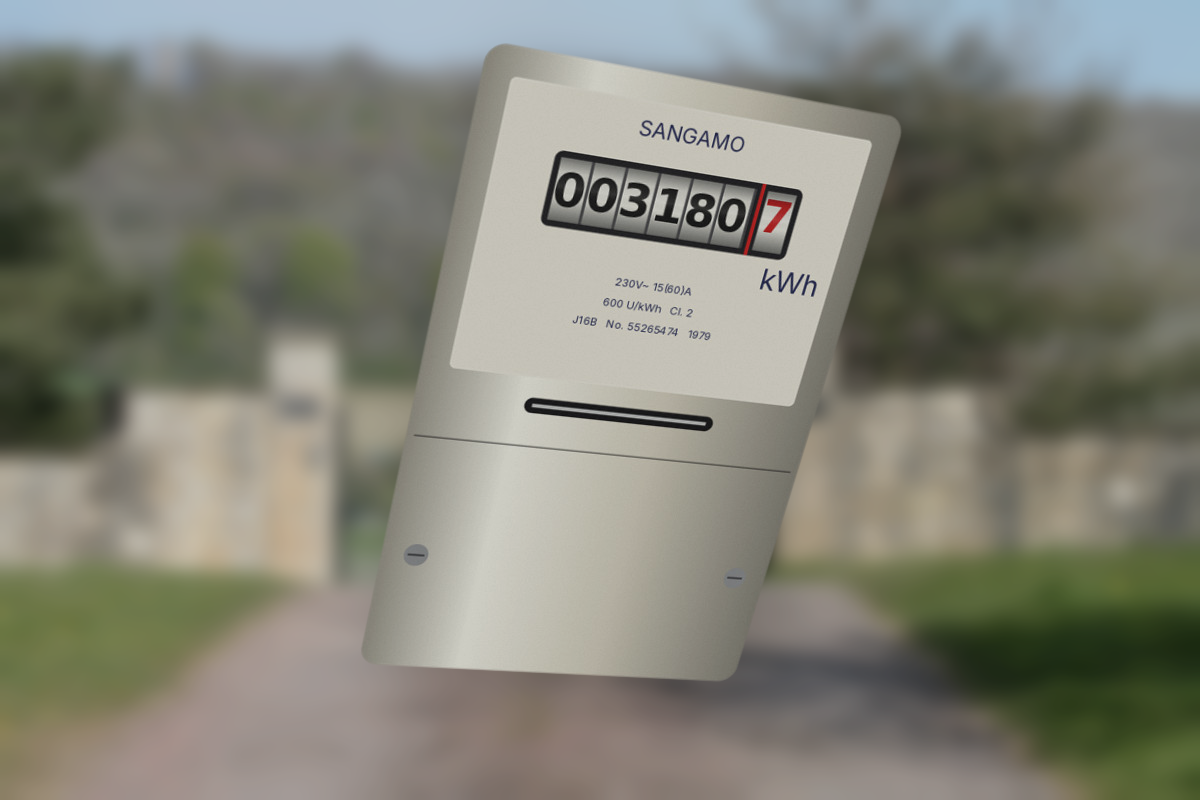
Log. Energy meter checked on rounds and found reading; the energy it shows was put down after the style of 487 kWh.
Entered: 3180.7 kWh
